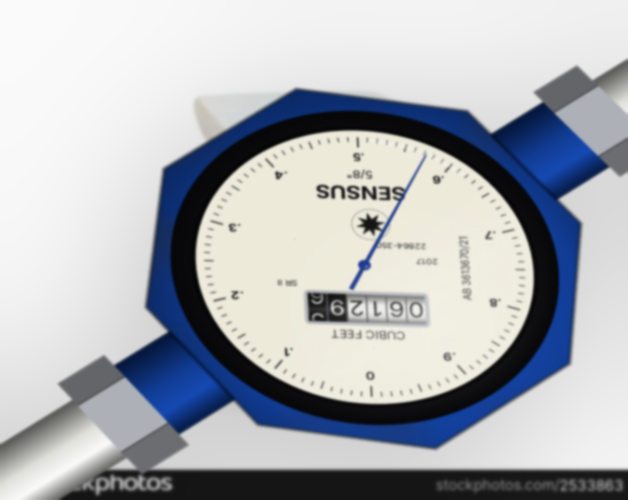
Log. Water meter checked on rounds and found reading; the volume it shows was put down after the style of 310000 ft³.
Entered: 61295.57 ft³
